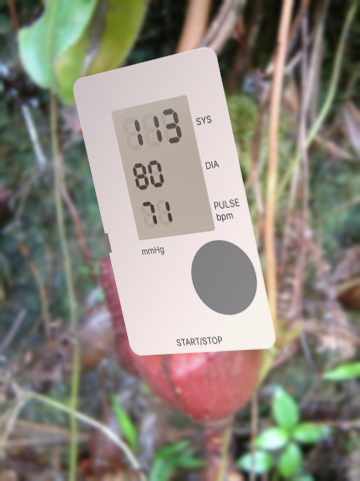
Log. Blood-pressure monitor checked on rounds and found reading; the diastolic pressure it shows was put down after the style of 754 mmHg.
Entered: 80 mmHg
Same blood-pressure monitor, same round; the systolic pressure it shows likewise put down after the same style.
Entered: 113 mmHg
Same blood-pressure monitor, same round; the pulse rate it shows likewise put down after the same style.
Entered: 71 bpm
